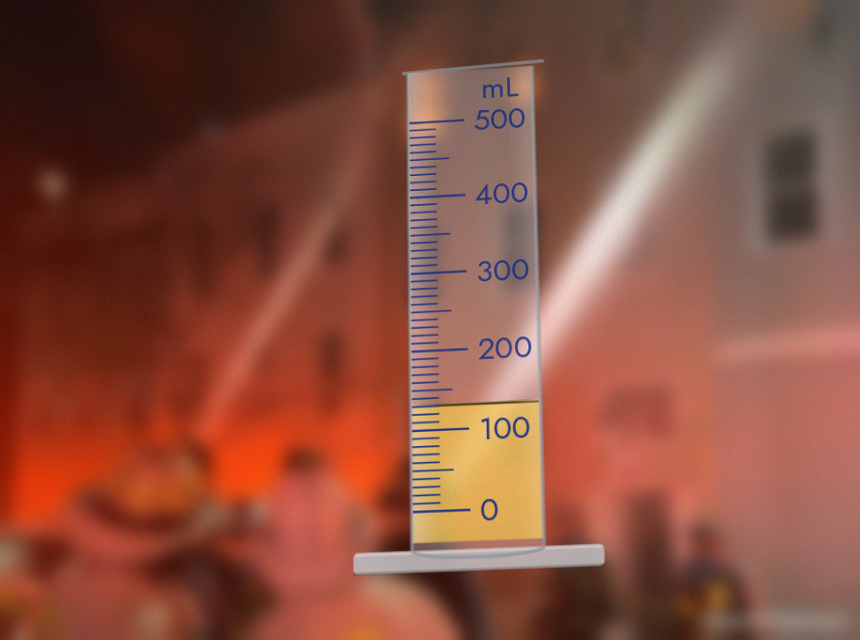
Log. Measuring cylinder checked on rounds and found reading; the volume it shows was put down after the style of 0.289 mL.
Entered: 130 mL
